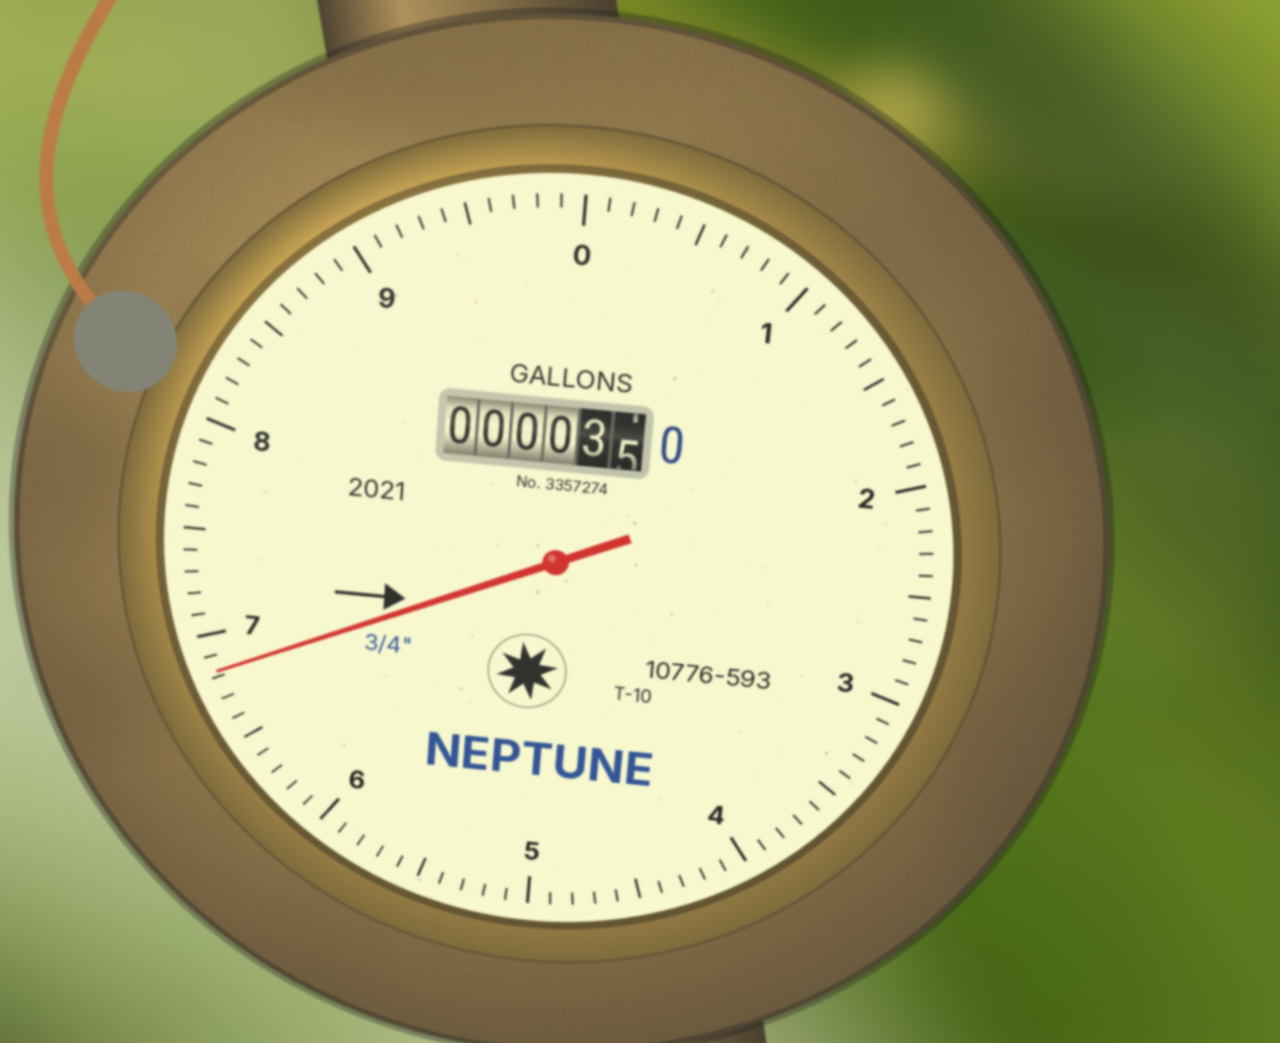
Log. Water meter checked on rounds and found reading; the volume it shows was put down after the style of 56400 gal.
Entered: 346.8 gal
